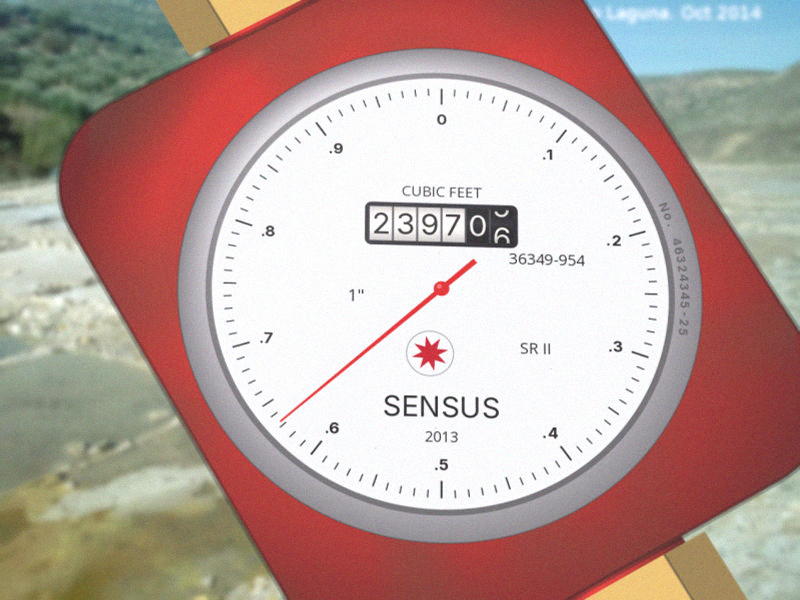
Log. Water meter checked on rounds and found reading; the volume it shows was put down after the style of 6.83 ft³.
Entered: 239705.63 ft³
